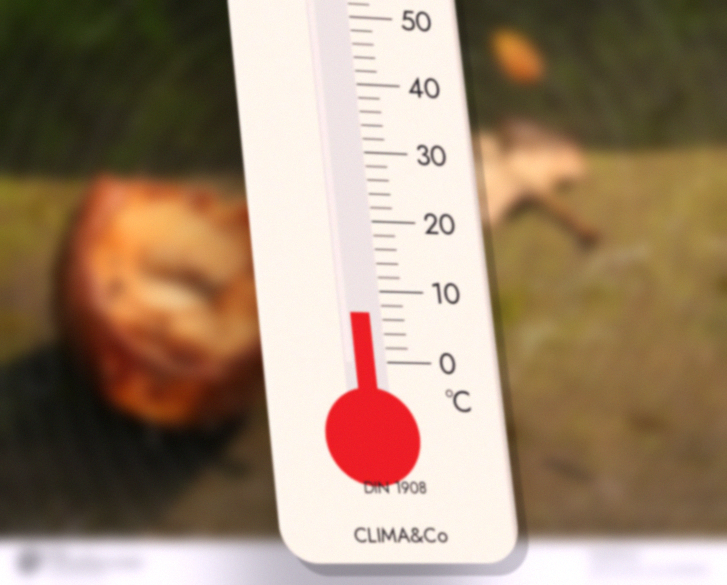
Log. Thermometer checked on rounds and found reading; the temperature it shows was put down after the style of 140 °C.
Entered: 7 °C
